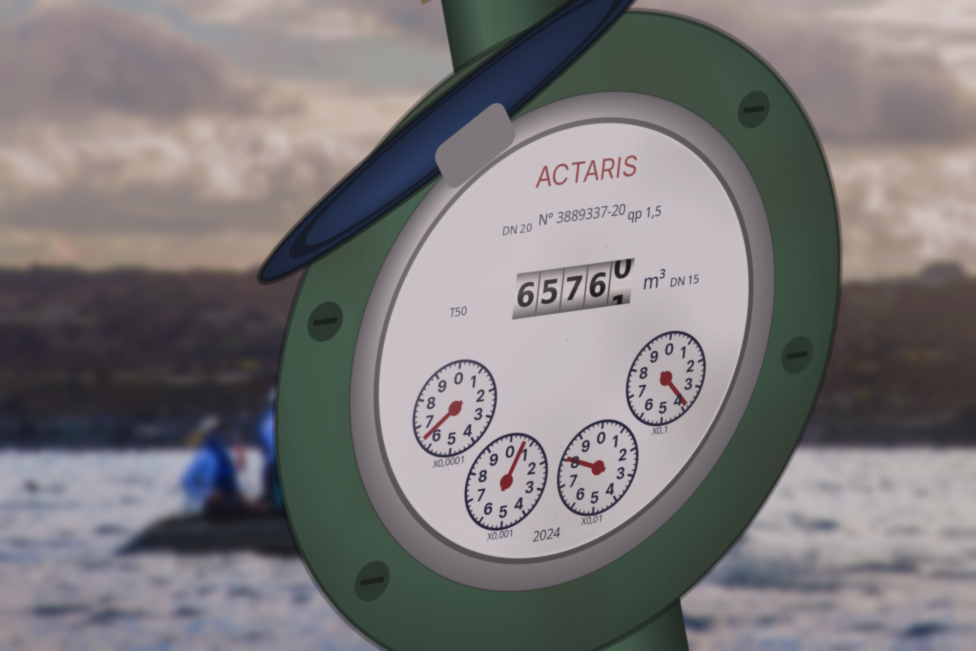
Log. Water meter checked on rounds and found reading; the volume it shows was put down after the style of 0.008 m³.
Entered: 65760.3806 m³
